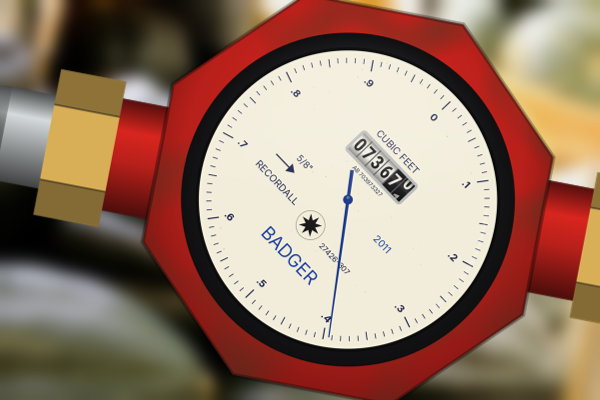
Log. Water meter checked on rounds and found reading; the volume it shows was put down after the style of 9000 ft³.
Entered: 73670.39 ft³
